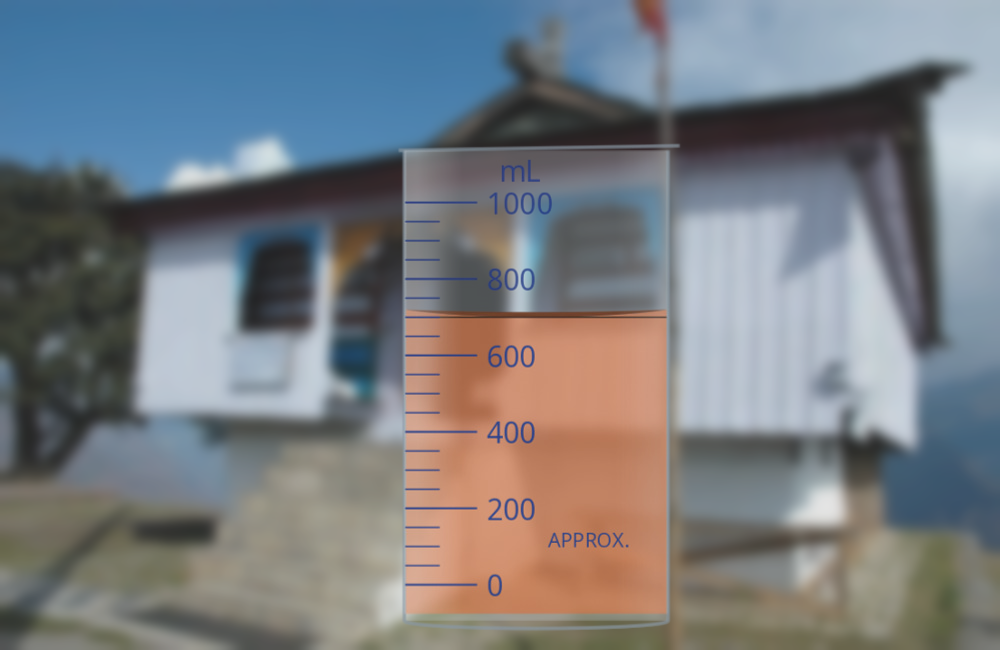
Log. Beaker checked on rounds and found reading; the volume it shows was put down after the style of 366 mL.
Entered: 700 mL
